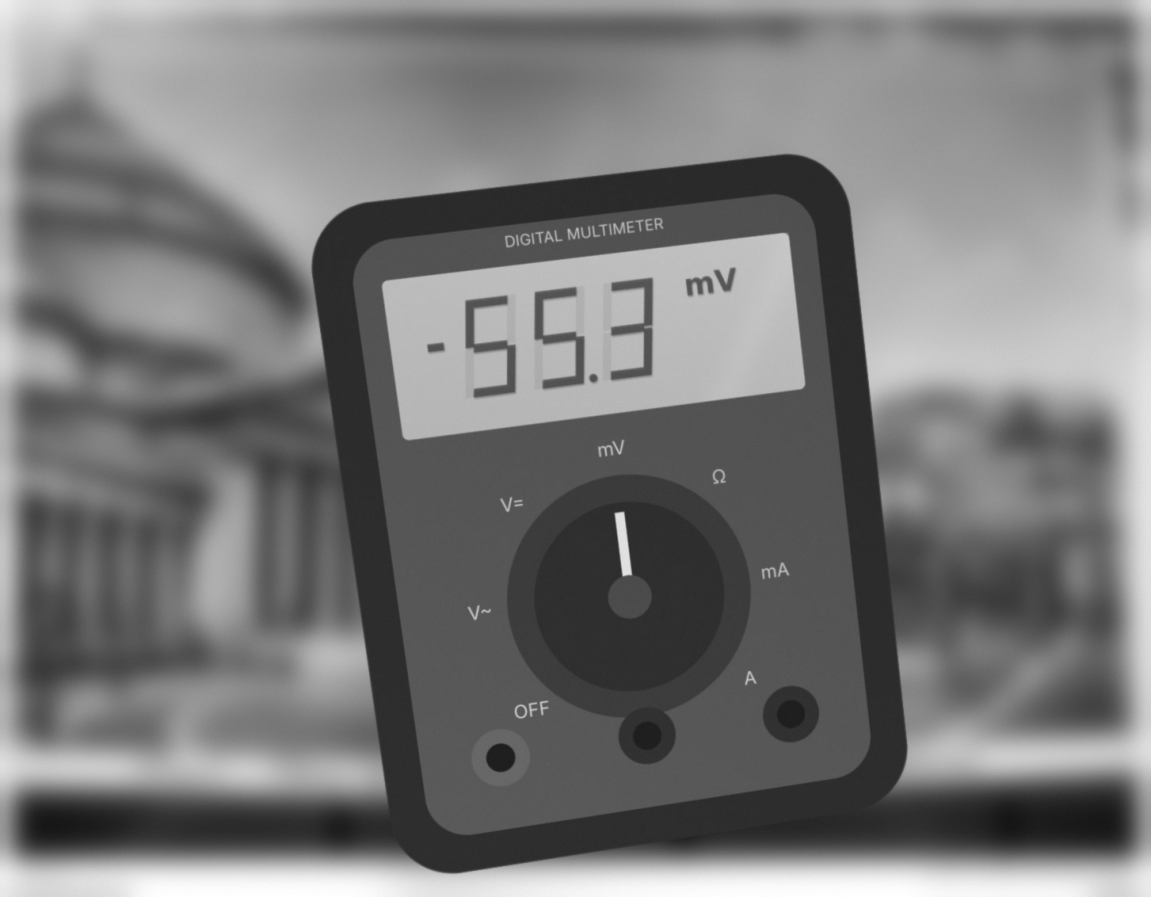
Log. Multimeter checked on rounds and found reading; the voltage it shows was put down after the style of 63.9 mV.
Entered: -55.3 mV
